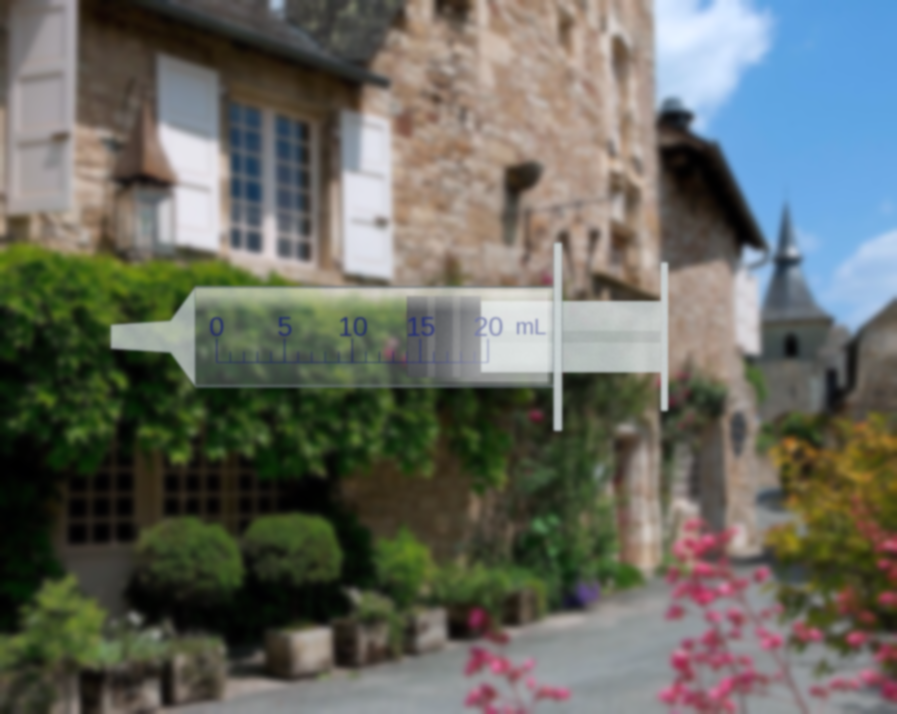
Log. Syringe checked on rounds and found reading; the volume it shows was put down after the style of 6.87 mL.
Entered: 14 mL
